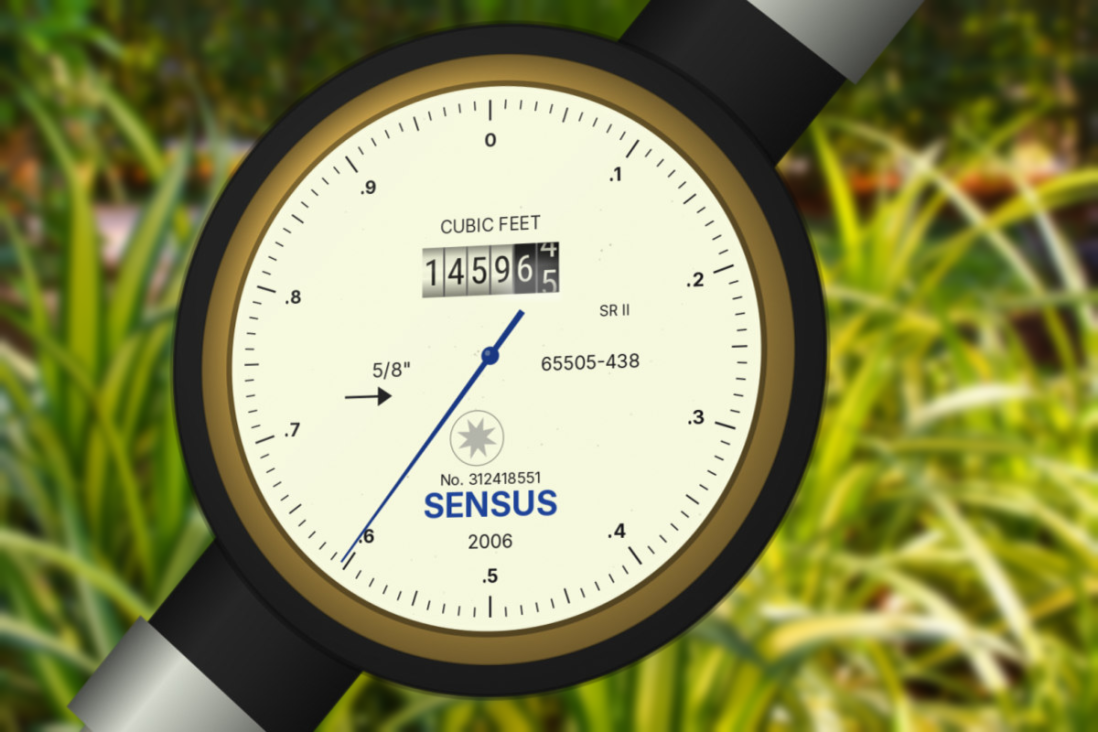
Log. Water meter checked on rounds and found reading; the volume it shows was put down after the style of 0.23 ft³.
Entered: 145964.60 ft³
